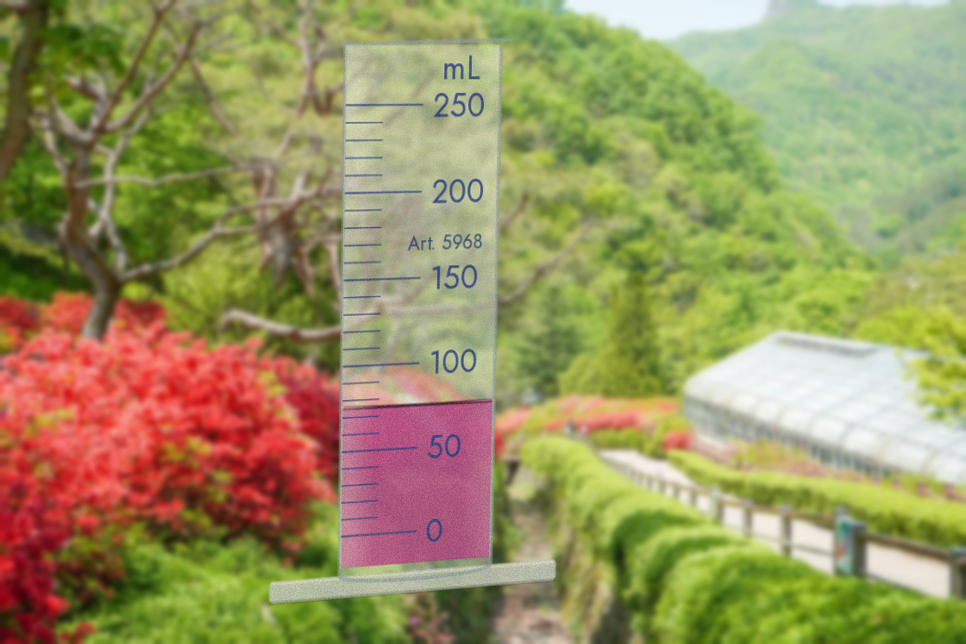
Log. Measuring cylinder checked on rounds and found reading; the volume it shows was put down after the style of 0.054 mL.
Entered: 75 mL
